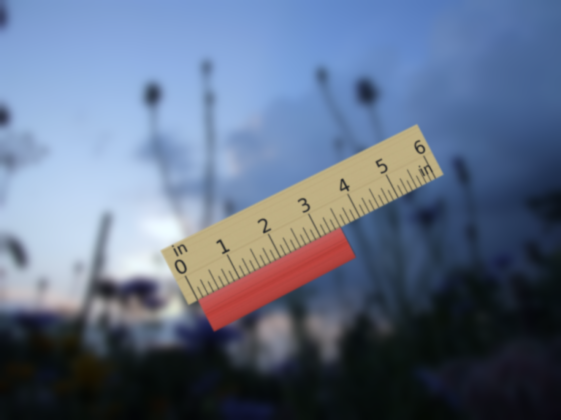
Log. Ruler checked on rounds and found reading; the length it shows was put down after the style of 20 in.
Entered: 3.5 in
